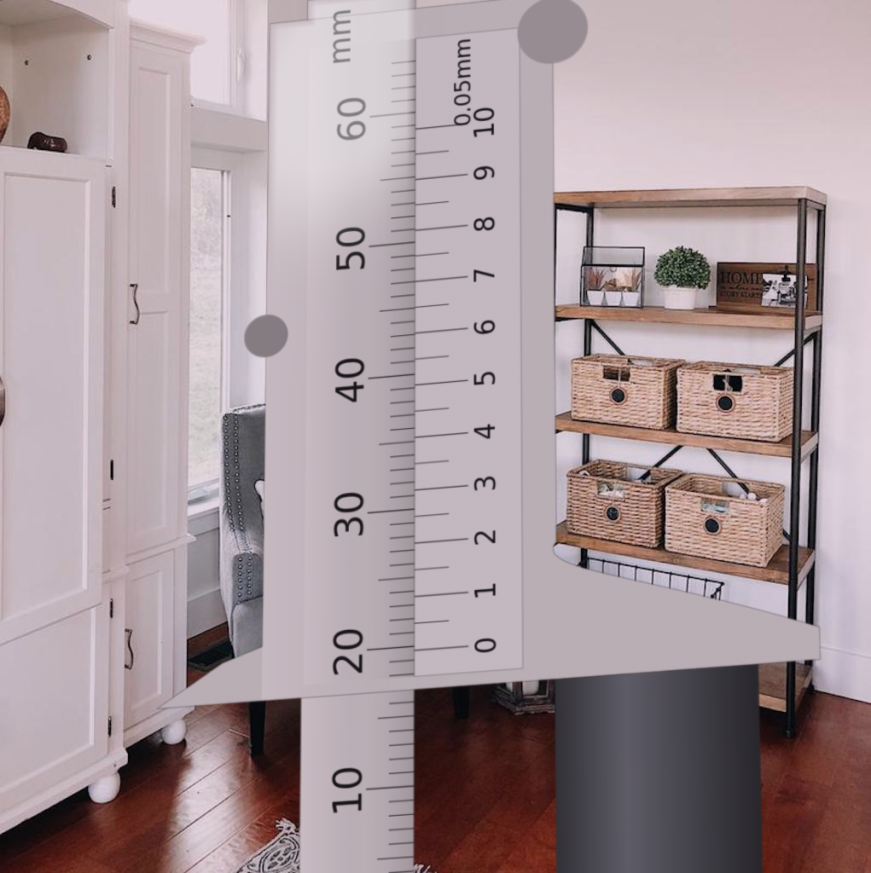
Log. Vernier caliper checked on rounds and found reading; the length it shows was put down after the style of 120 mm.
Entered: 19.7 mm
